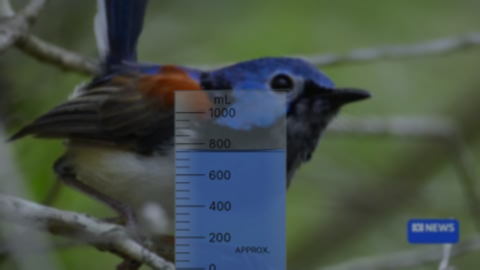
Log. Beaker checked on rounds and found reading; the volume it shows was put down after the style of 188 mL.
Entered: 750 mL
